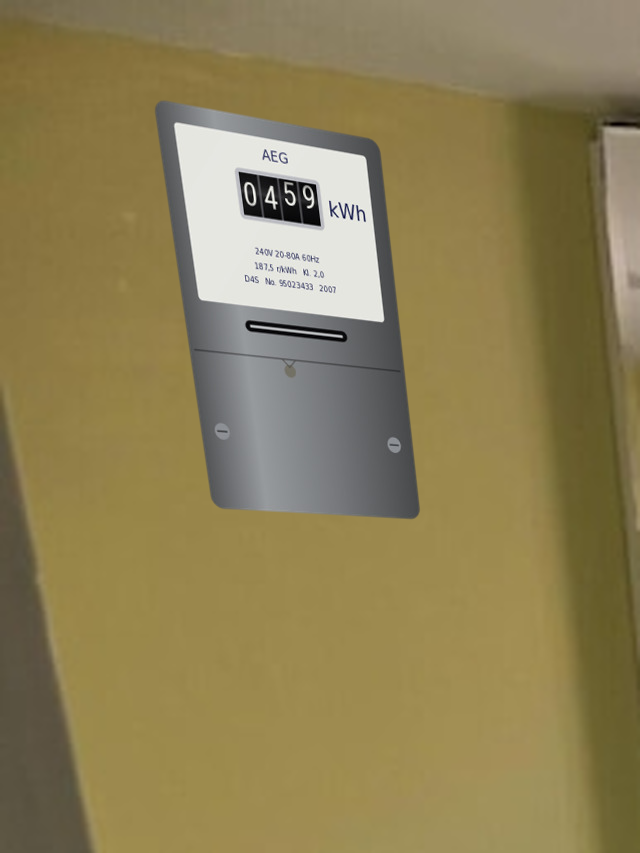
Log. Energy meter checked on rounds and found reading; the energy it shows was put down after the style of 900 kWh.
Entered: 459 kWh
